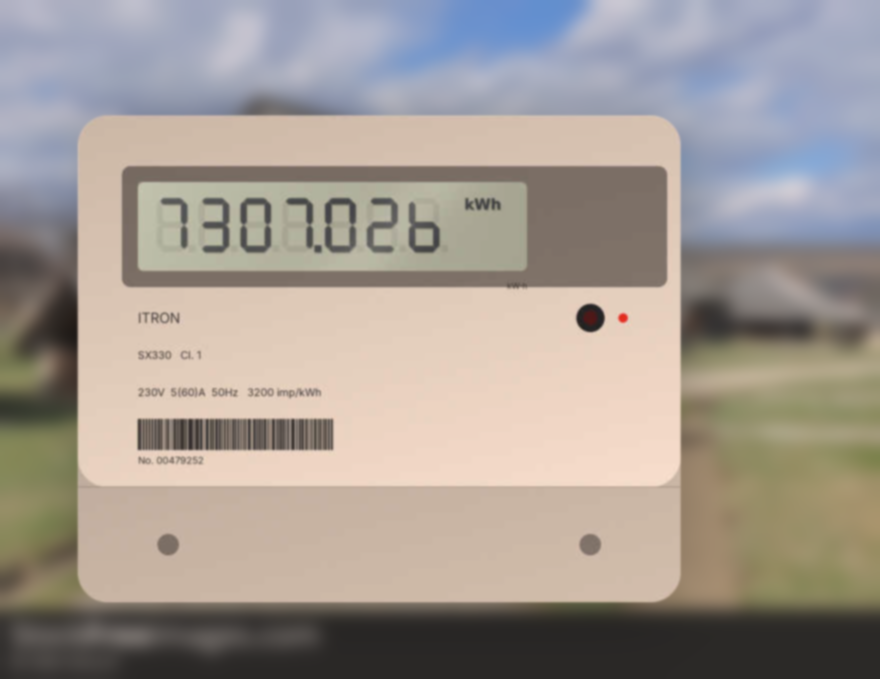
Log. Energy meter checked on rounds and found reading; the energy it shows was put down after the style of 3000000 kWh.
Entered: 7307.026 kWh
